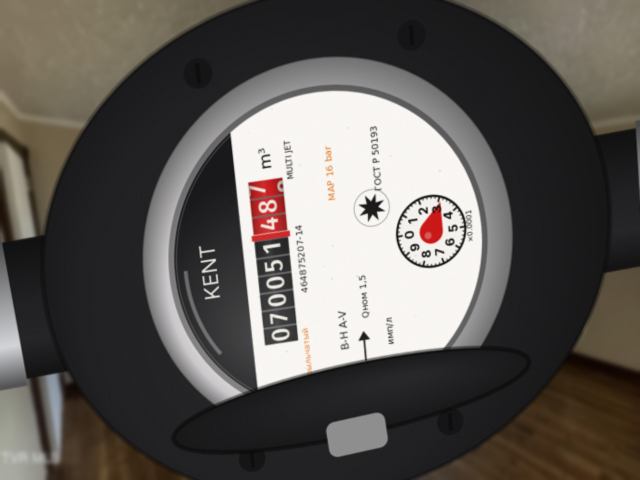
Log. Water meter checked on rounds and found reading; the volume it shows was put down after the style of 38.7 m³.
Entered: 70051.4873 m³
